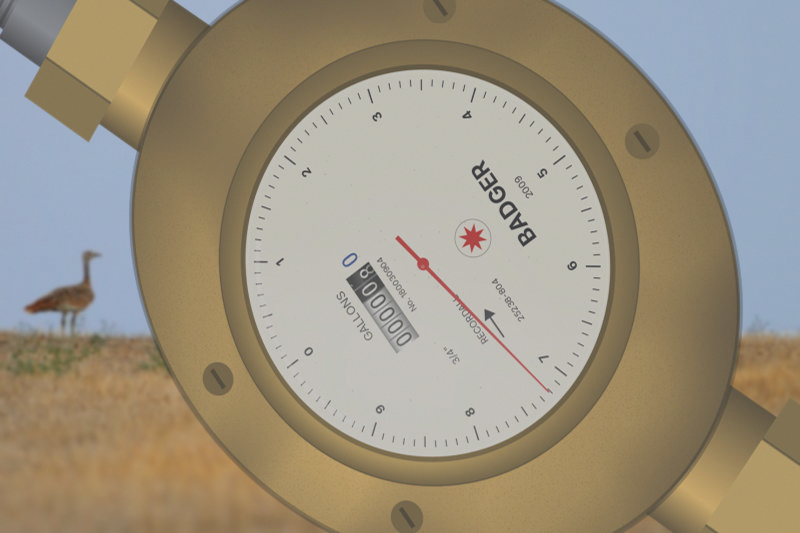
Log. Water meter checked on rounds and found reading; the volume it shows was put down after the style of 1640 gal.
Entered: 77.2 gal
